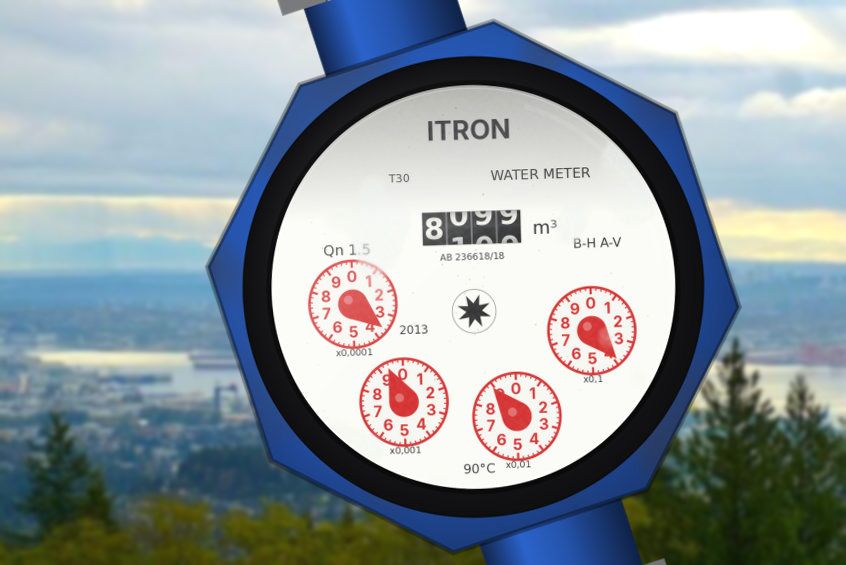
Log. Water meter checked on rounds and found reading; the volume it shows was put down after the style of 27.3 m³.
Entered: 8099.3893 m³
